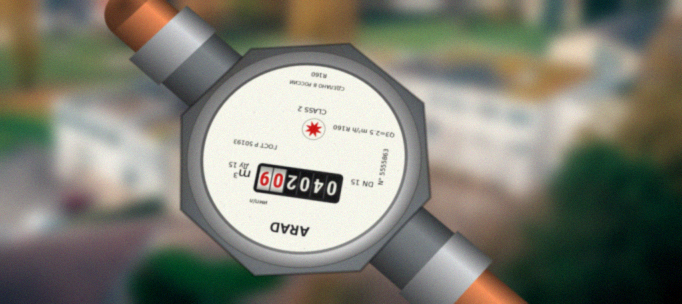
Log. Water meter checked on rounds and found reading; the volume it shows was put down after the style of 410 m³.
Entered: 402.09 m³
